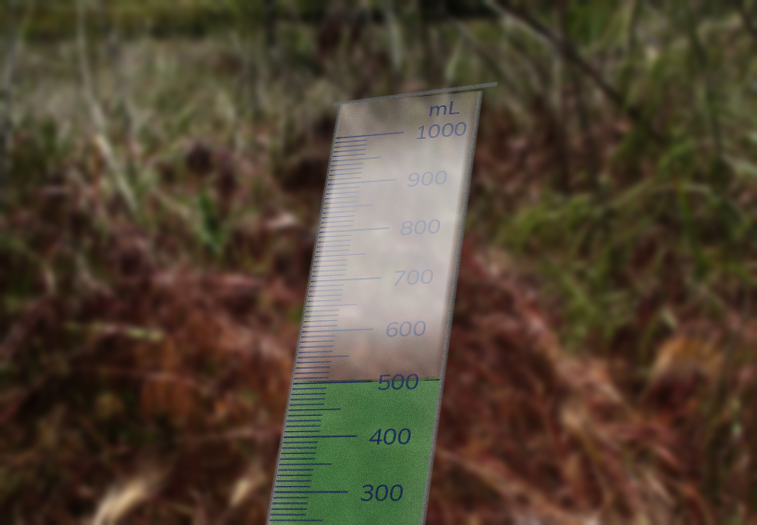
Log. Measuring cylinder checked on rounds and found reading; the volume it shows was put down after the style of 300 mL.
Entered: 500 mL
